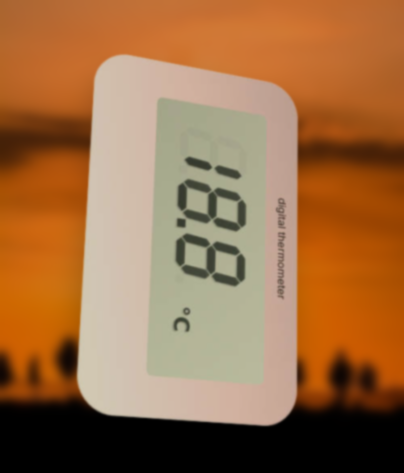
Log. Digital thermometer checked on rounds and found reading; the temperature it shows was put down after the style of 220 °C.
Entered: 18.8 °C
